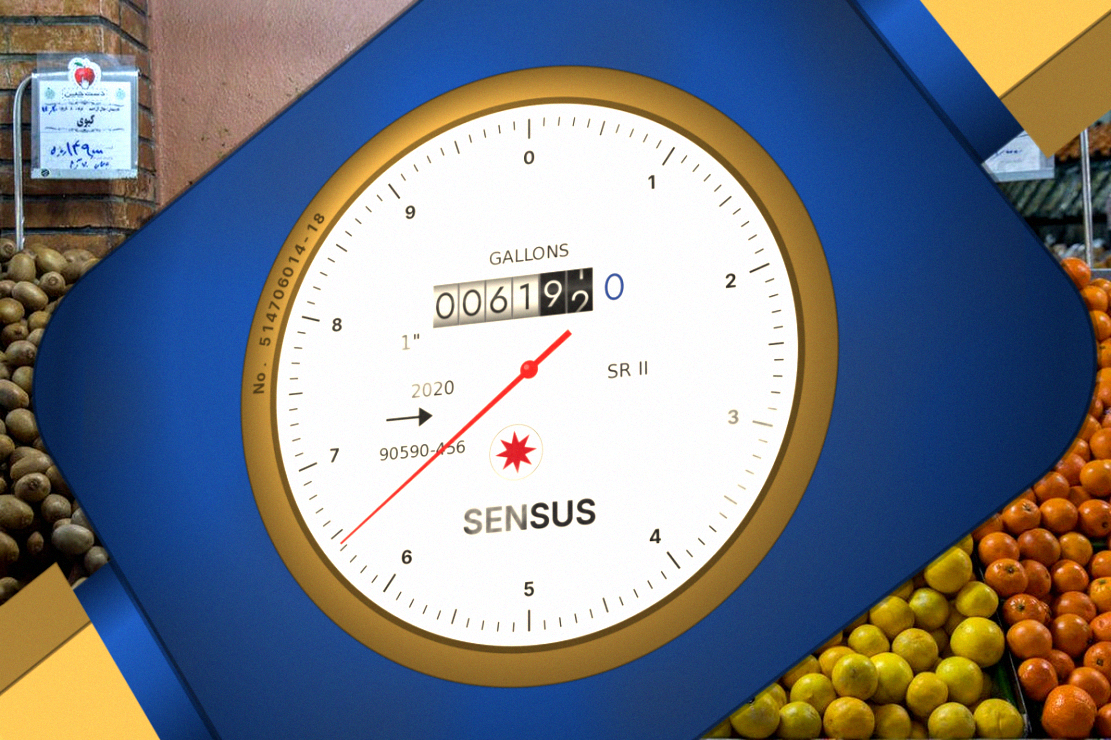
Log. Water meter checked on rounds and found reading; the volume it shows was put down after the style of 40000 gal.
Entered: 61916.4 gal
